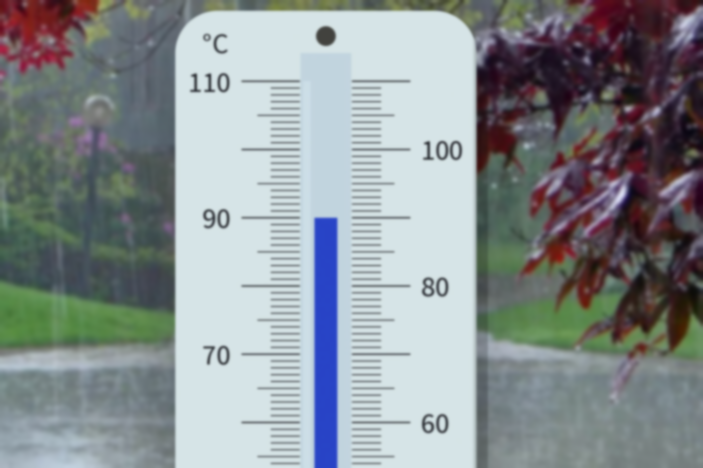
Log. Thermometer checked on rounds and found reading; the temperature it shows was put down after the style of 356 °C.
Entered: 90 °C
